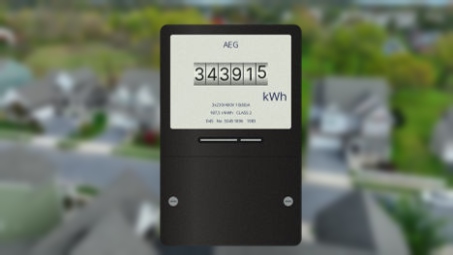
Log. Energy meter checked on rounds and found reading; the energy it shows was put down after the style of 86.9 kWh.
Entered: 343915 kWh
